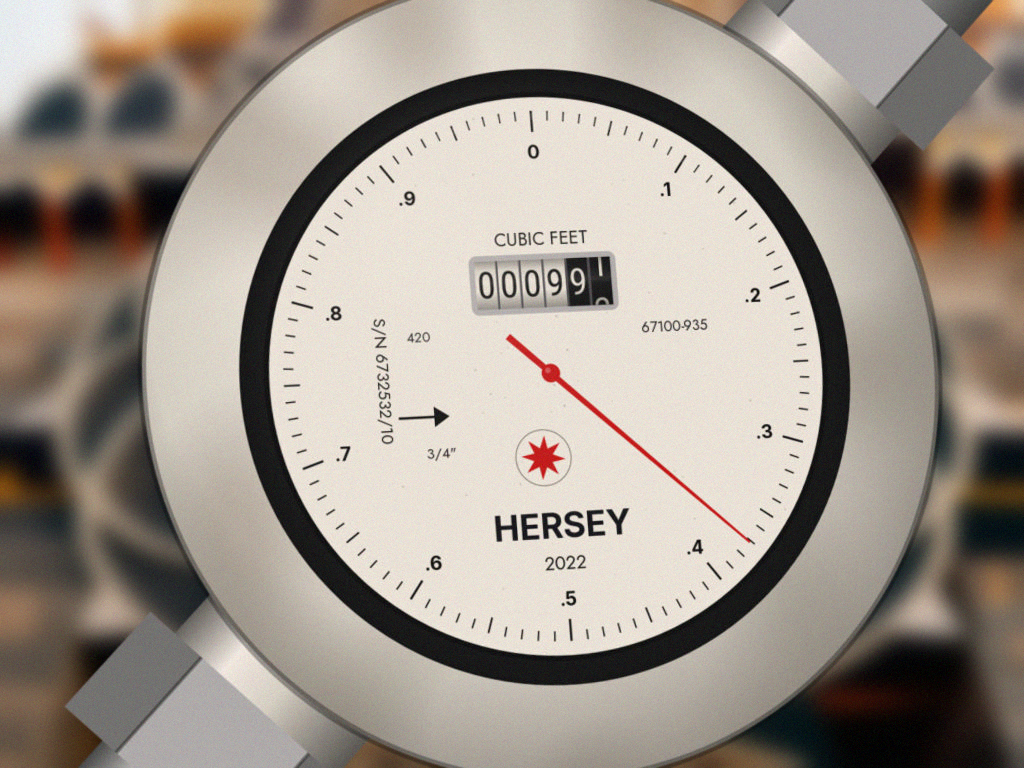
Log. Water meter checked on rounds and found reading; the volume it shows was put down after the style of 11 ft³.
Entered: 991.37 ft³
